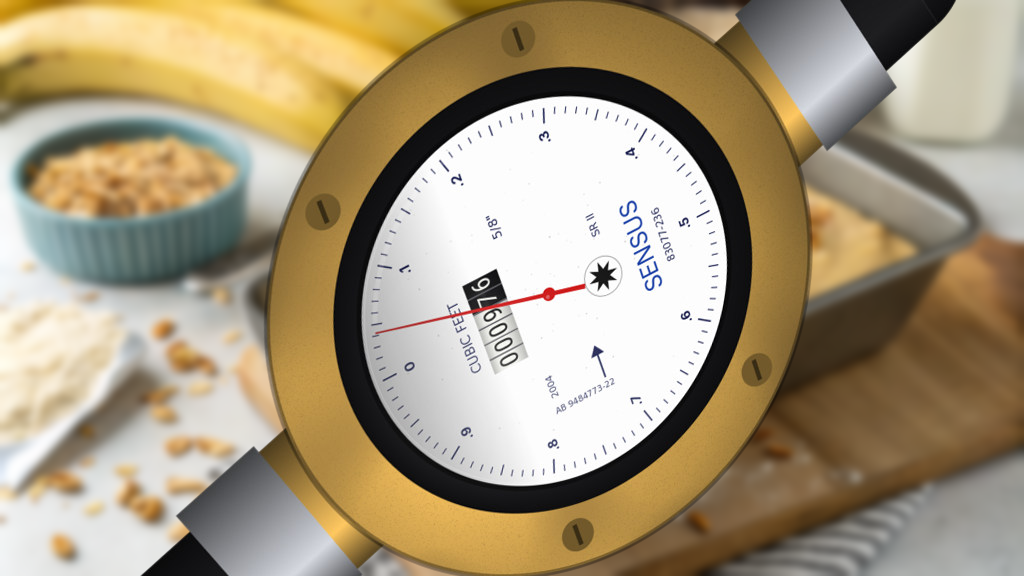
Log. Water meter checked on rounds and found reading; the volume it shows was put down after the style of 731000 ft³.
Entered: 976.04 ft³
